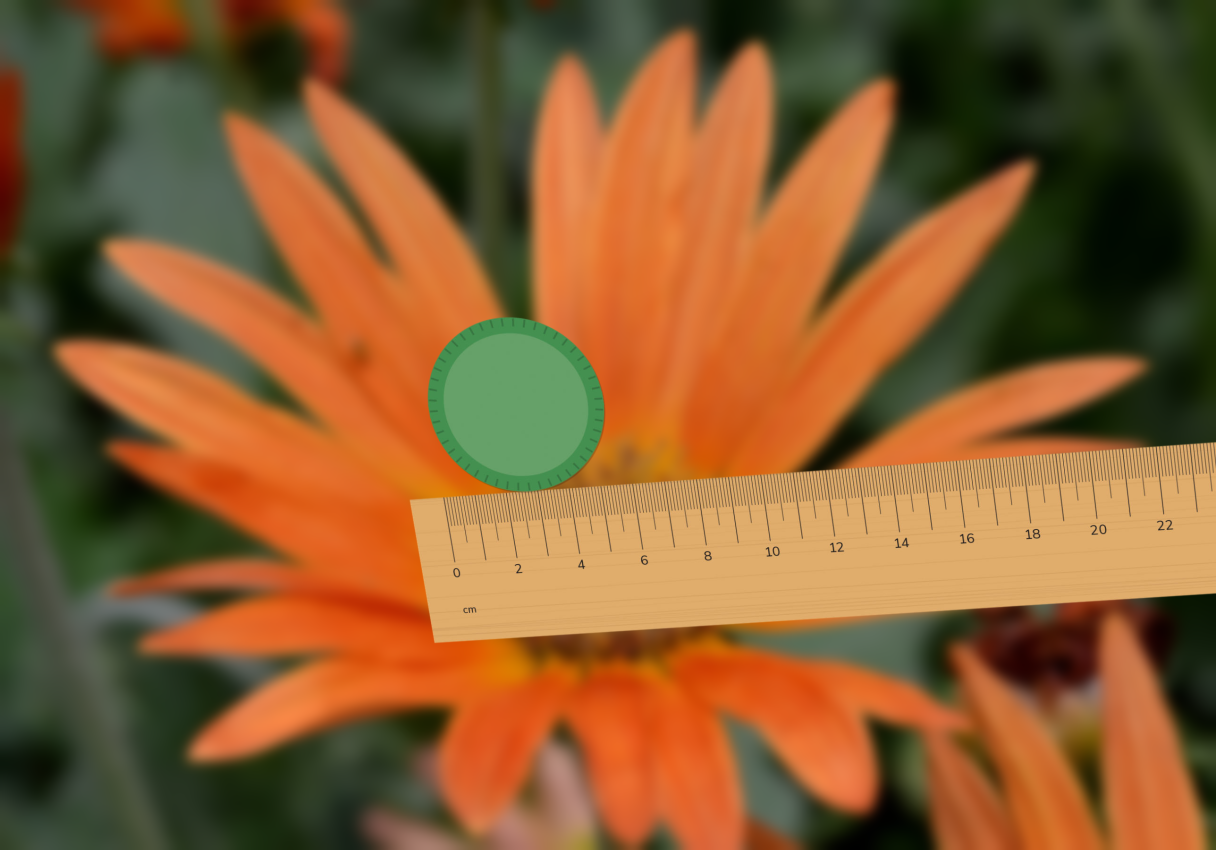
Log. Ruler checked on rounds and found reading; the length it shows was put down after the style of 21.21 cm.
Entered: 5.5 cm
